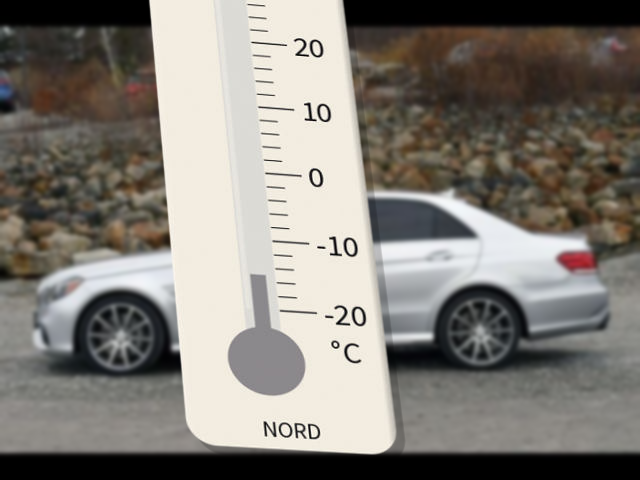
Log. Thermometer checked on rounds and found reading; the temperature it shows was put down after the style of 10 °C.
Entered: -15 °C
